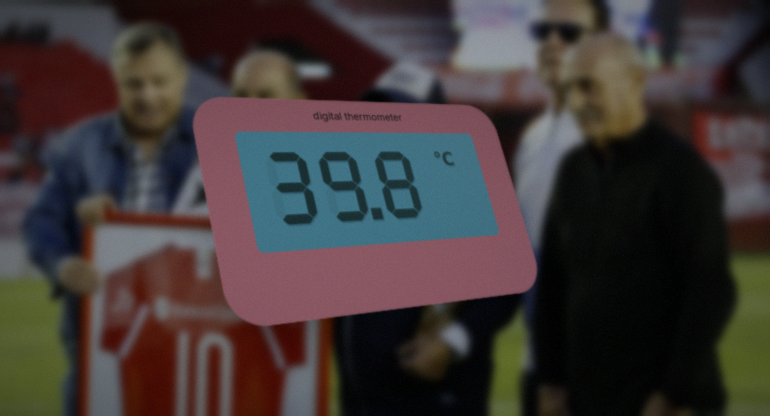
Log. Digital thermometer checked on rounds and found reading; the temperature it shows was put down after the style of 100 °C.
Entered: 39.8 °C
